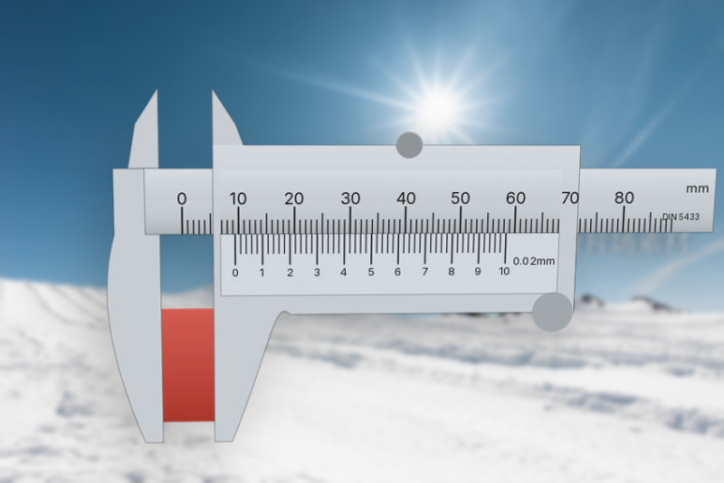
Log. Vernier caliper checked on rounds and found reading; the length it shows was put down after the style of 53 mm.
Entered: 9.4 mm
